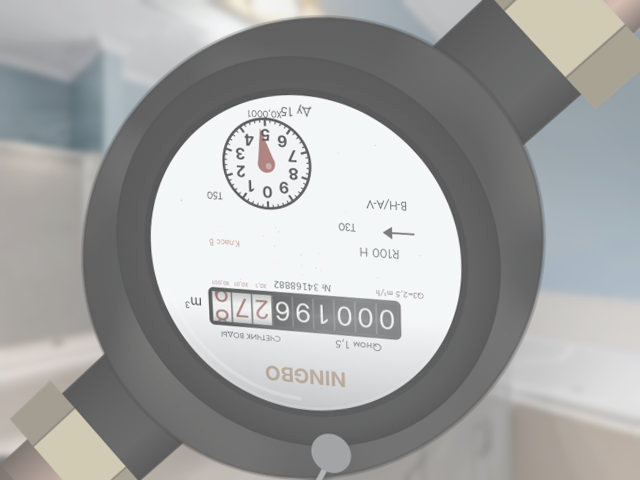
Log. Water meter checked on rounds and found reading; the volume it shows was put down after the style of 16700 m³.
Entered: 196.2784 m³
